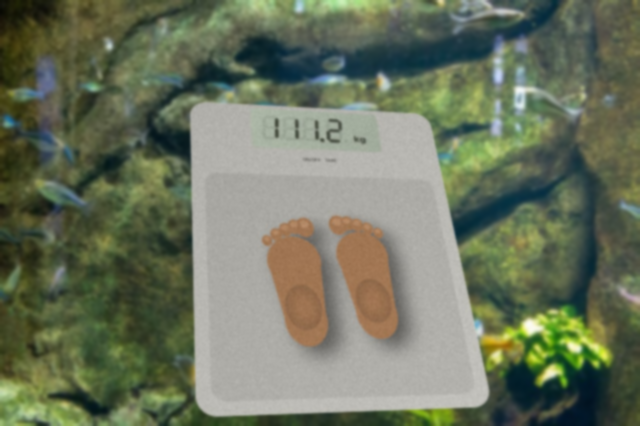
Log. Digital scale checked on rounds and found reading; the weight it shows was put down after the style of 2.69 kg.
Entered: 111.2 kg
